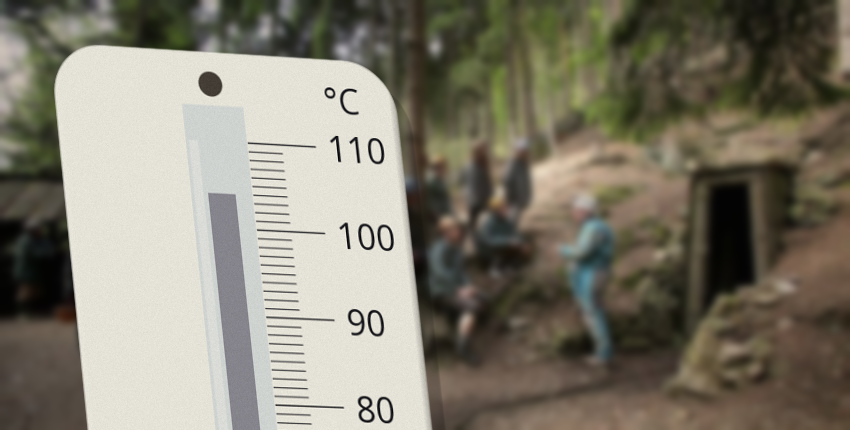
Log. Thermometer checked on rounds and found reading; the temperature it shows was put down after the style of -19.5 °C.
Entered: 104 °C
